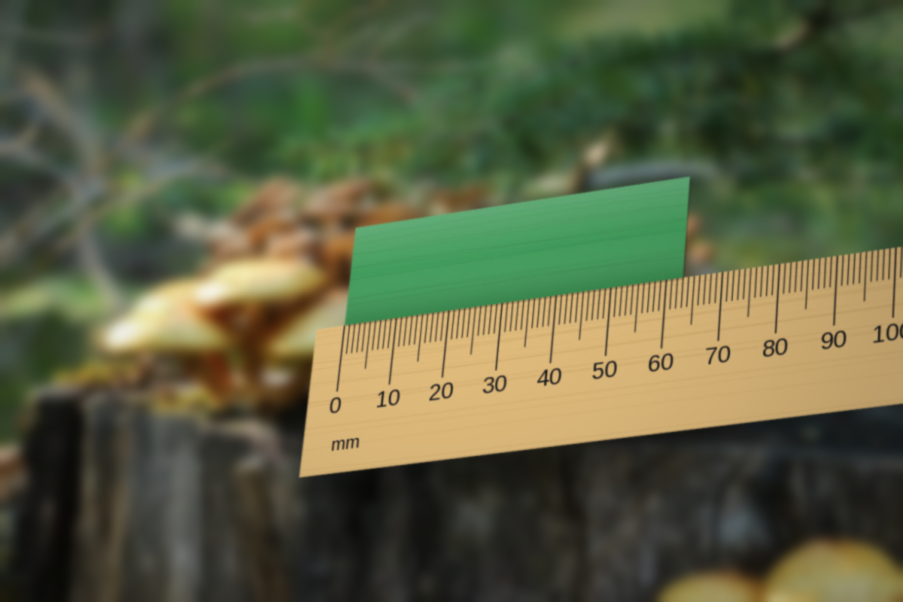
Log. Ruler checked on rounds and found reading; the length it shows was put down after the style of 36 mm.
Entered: 63 mm
